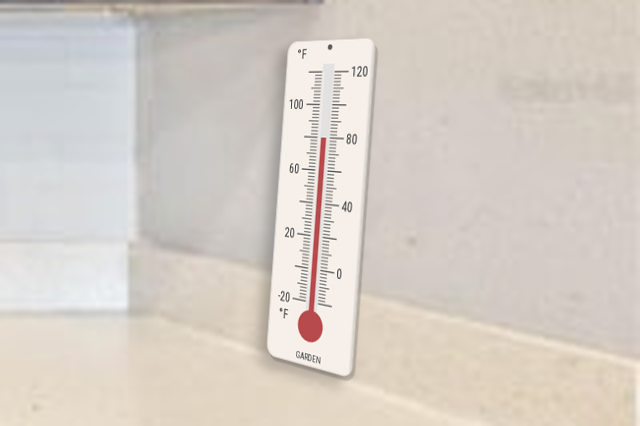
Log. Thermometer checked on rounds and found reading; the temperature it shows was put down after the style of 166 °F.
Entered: 80 °F
